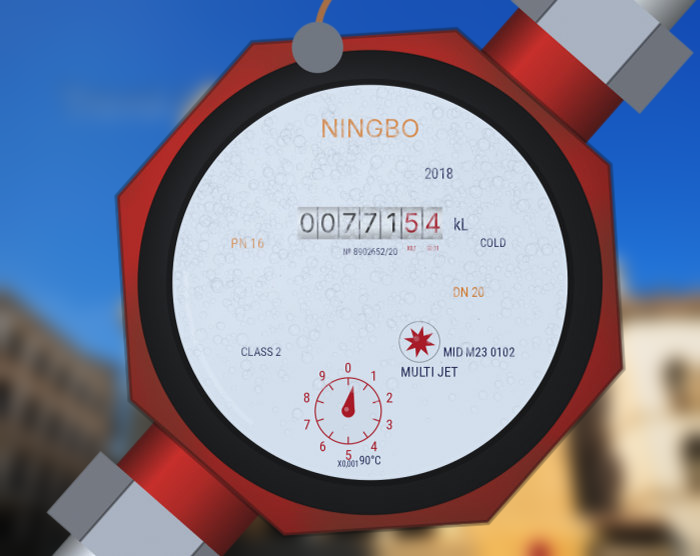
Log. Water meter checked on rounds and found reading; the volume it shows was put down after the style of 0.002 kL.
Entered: 771.540 kL
